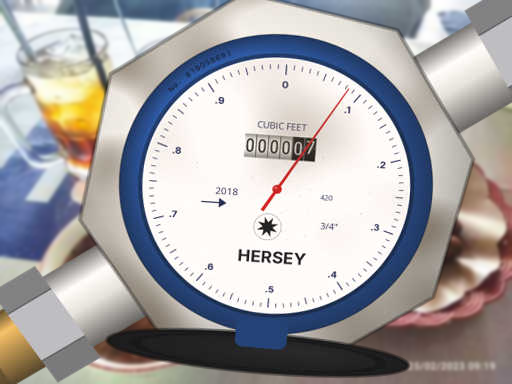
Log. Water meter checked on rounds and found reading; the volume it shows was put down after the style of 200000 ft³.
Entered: 7.08 ft³
